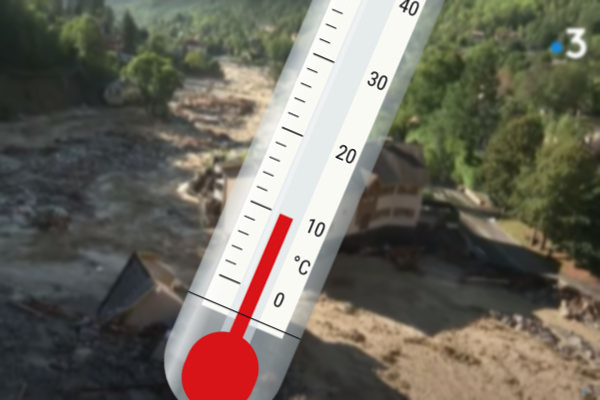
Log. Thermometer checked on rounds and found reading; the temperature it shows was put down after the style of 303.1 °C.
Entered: 10 °C
